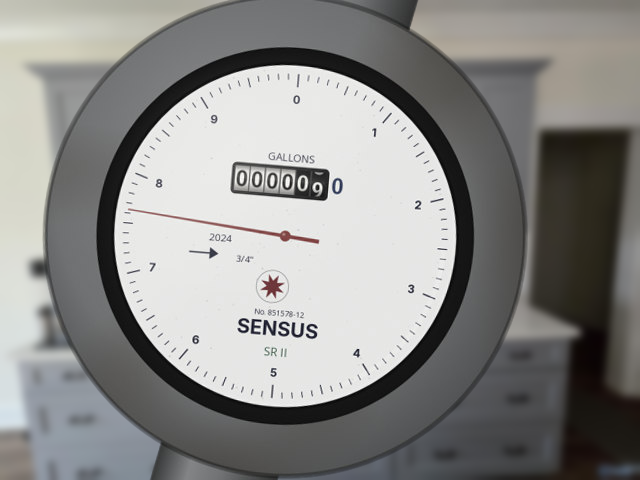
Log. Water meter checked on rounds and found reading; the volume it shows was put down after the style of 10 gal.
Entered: 87.6 gal
